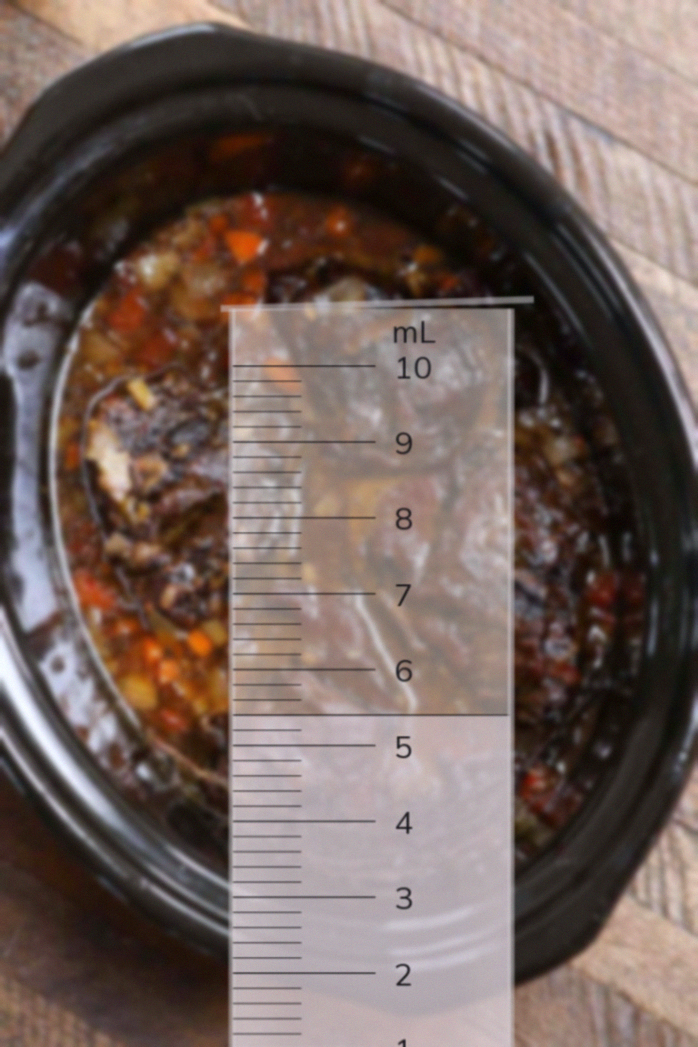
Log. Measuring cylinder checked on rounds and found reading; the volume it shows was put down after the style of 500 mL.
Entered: 5.4 mL
